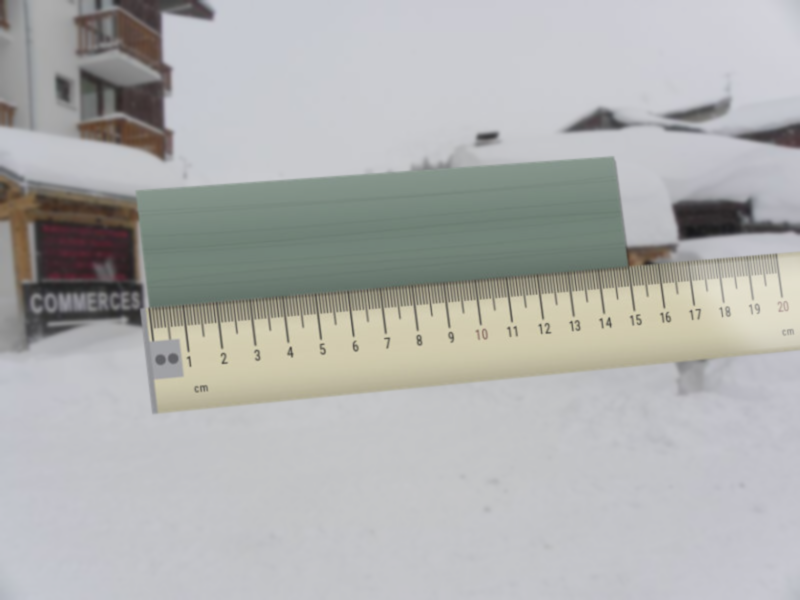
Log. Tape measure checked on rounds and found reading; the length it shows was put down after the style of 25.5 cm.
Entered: 15 cm
